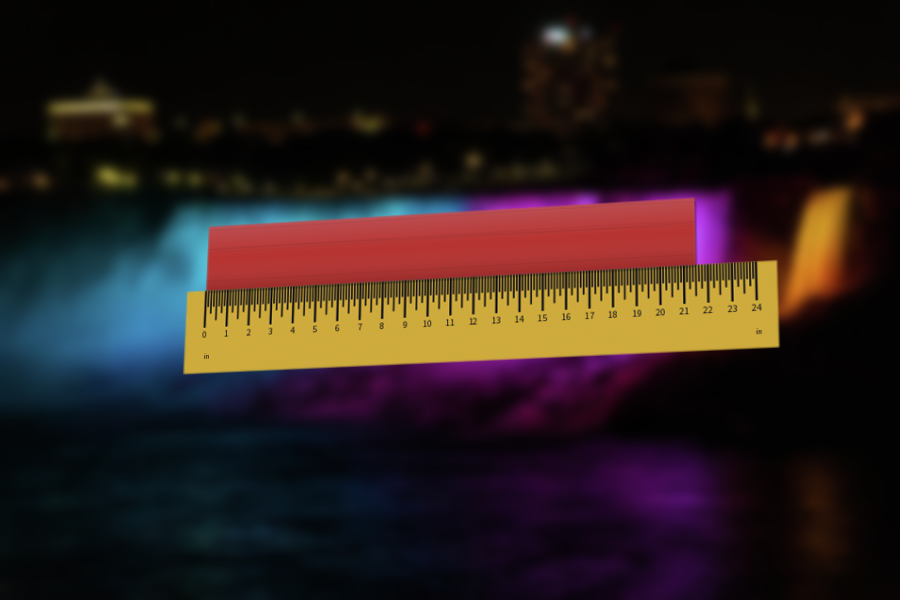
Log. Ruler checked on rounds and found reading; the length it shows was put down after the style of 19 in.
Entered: 21.5 in
